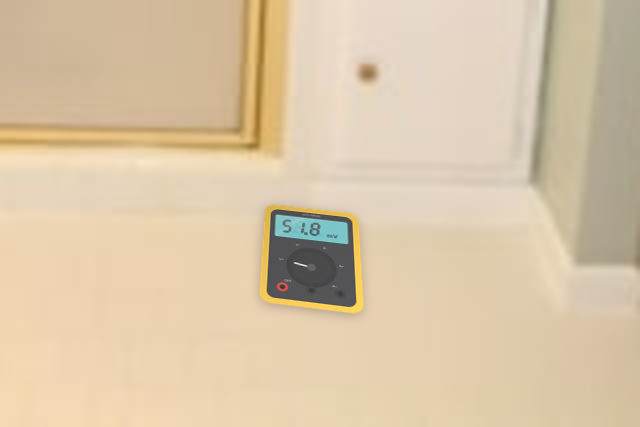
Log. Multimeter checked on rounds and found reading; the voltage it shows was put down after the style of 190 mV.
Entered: 51.8 mV
